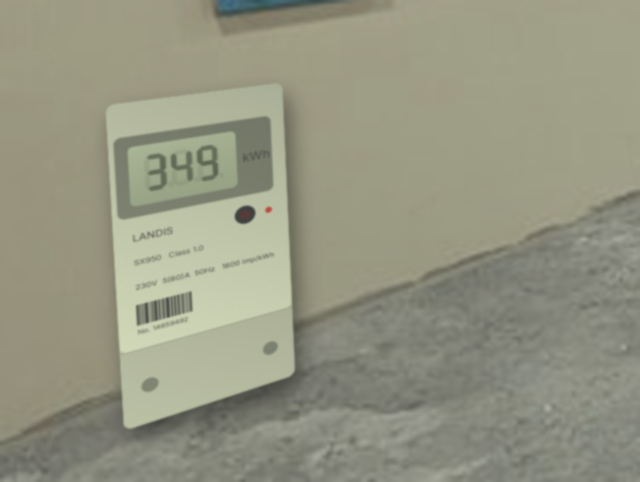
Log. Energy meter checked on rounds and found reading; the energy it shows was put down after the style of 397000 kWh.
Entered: 349 kWh
